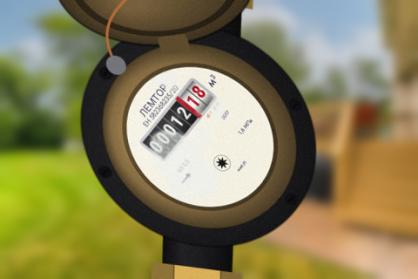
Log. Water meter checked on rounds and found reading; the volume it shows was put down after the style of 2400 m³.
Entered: 12.18 m³
